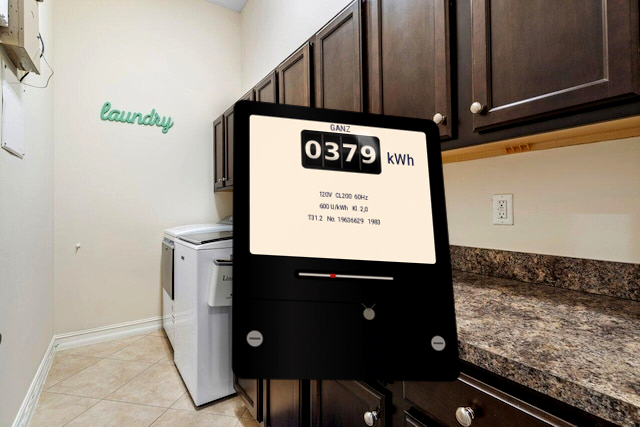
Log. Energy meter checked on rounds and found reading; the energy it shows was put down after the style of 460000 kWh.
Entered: 379 kWh
